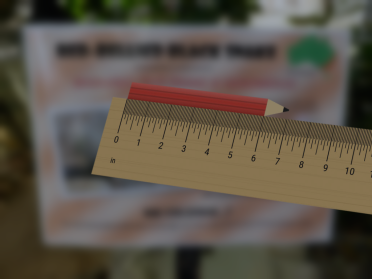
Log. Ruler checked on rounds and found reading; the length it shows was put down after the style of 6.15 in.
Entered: 7 in
